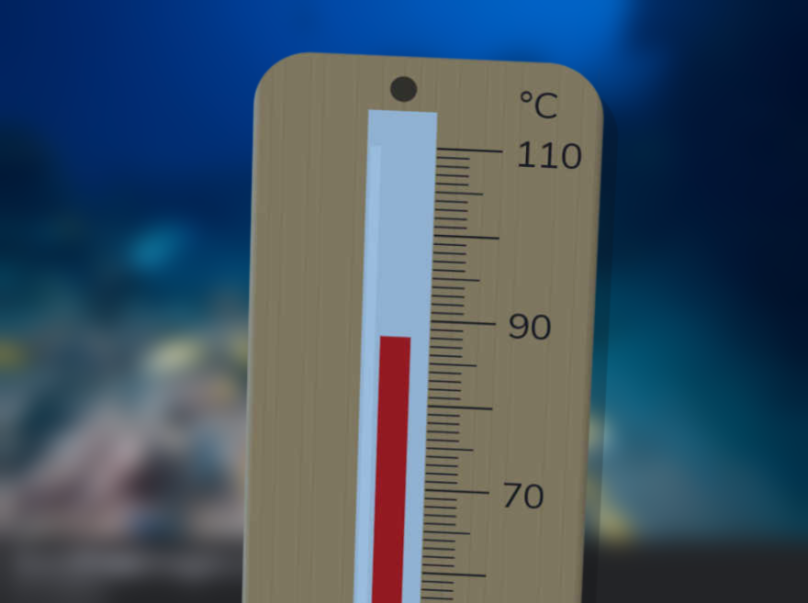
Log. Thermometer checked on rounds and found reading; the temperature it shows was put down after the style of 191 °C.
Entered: 88 °C
